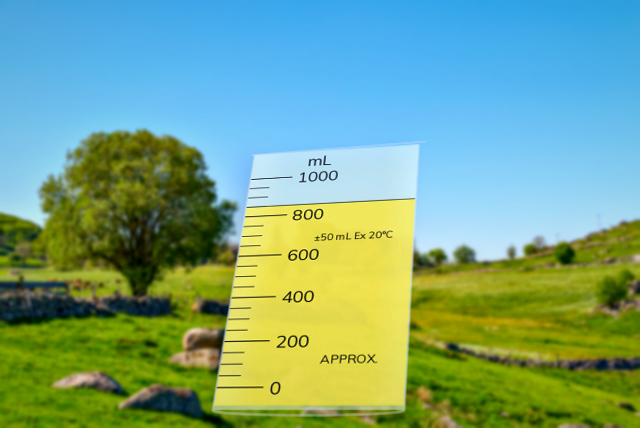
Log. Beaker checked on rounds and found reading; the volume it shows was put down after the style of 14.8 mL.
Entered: 850 mL
